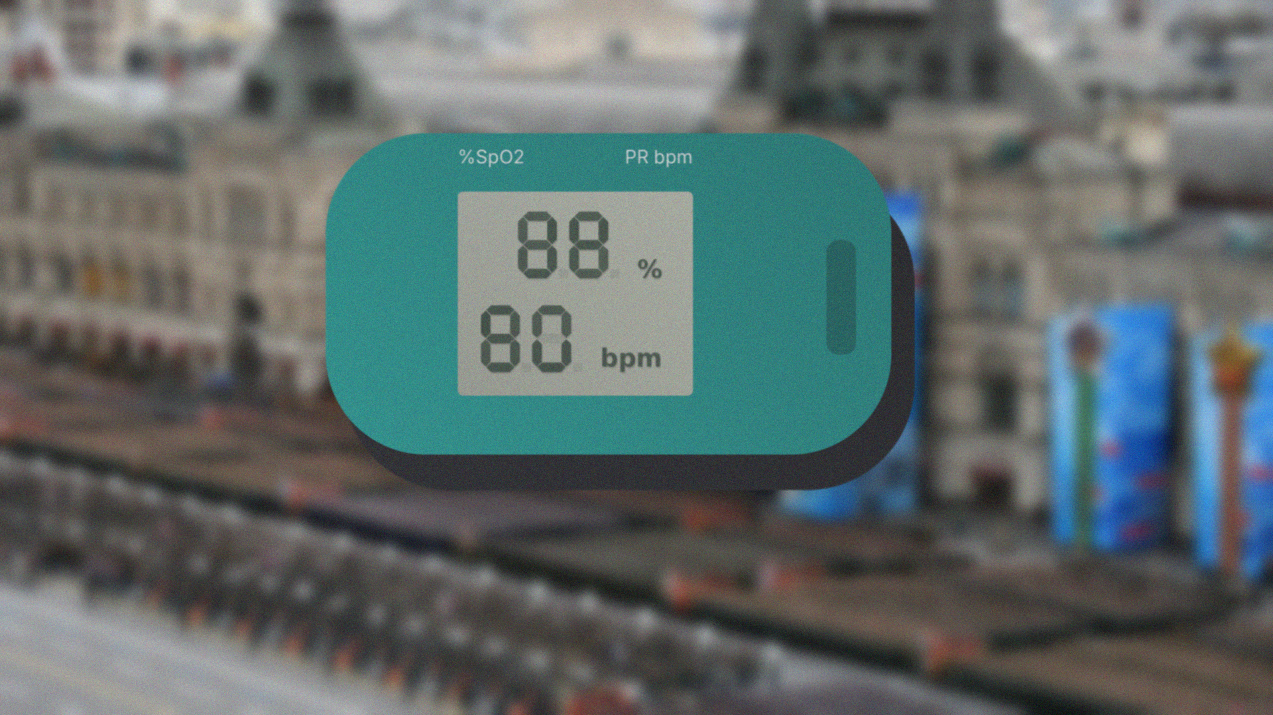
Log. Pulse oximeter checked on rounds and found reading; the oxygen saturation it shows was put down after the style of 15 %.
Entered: 88 %
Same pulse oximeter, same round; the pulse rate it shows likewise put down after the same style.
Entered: 80 bpm
